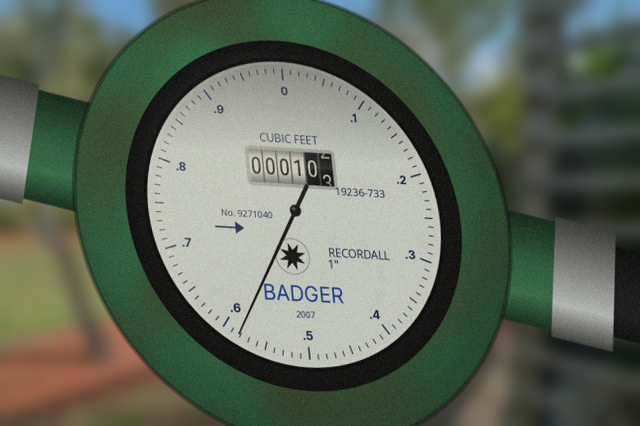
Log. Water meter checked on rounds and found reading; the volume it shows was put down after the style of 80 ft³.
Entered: 102.58 ft³
